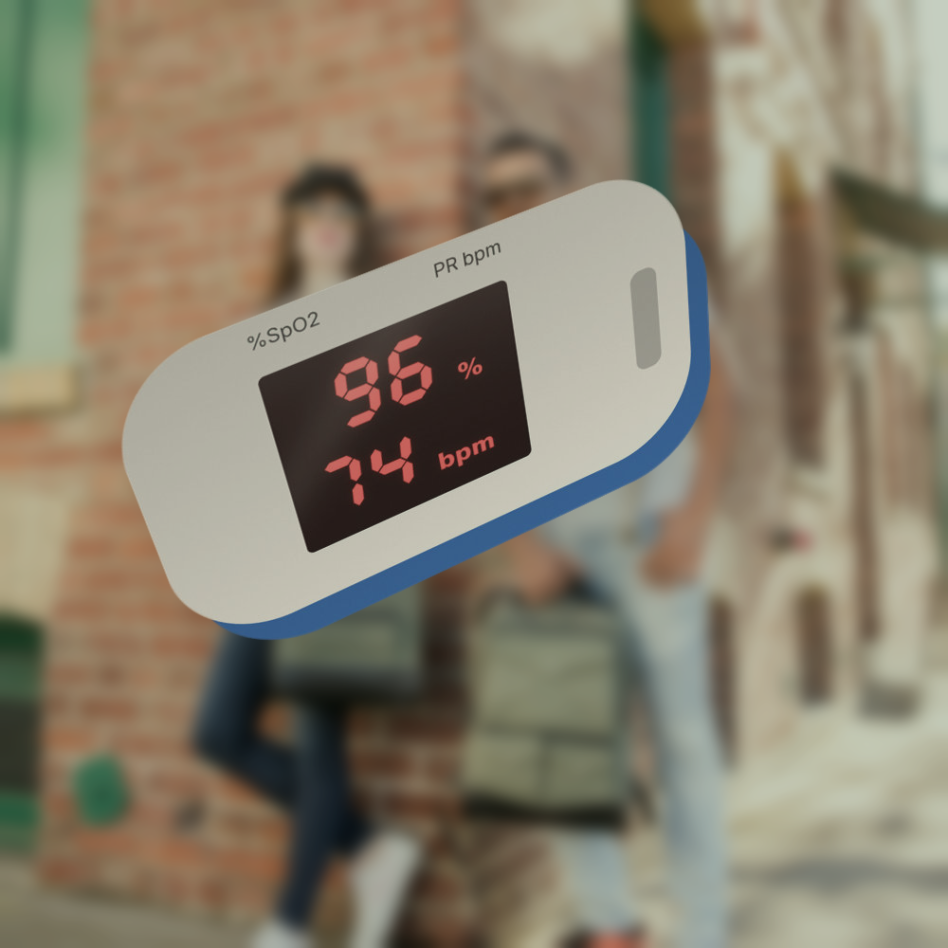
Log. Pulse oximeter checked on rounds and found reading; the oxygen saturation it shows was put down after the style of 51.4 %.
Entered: 96 %
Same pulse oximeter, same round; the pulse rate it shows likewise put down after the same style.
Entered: 74 bpm
